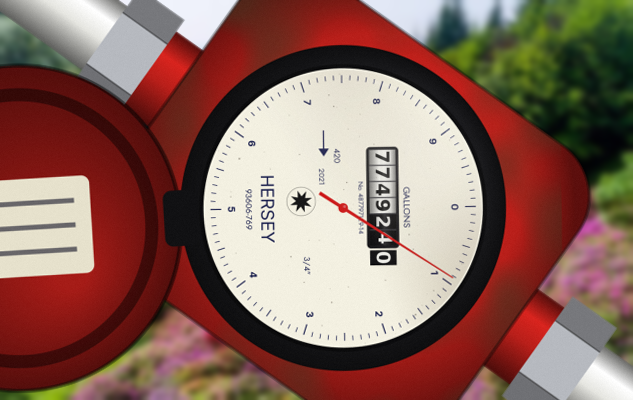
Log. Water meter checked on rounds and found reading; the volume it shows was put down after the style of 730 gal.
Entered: 7749240.9 gal
